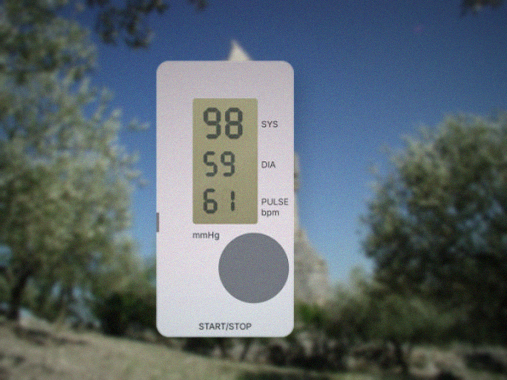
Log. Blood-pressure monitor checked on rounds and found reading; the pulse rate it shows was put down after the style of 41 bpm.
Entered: 61 bpm
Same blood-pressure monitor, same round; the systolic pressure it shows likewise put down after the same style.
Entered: 98 mmHg
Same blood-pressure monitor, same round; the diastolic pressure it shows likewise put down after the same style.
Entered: 59 mmHg
